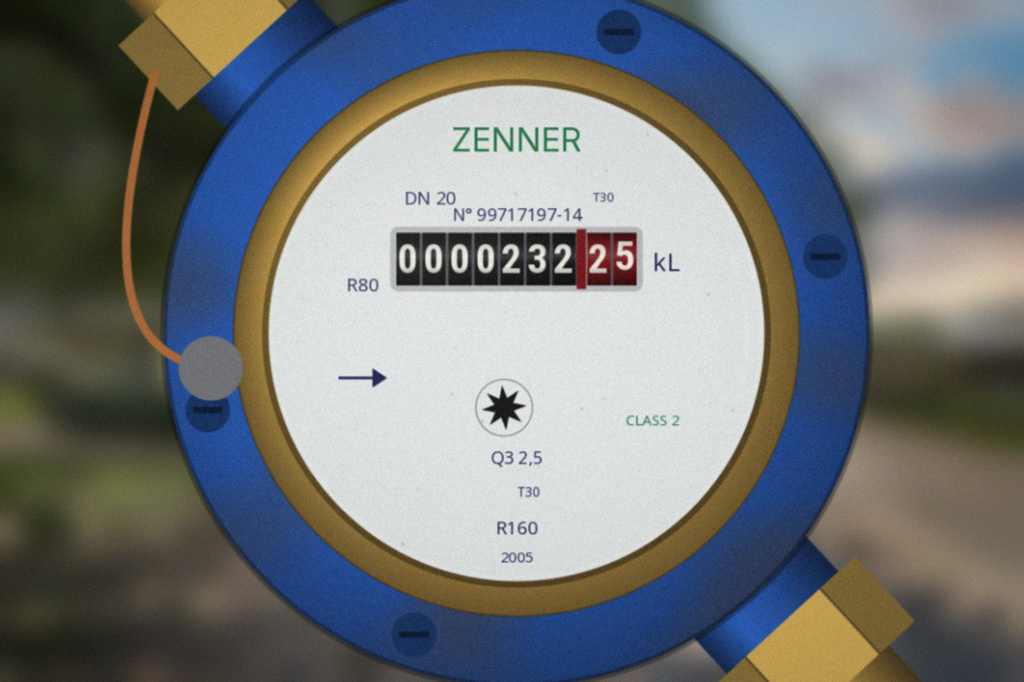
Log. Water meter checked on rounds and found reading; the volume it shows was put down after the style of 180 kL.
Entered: 232.25 kL
